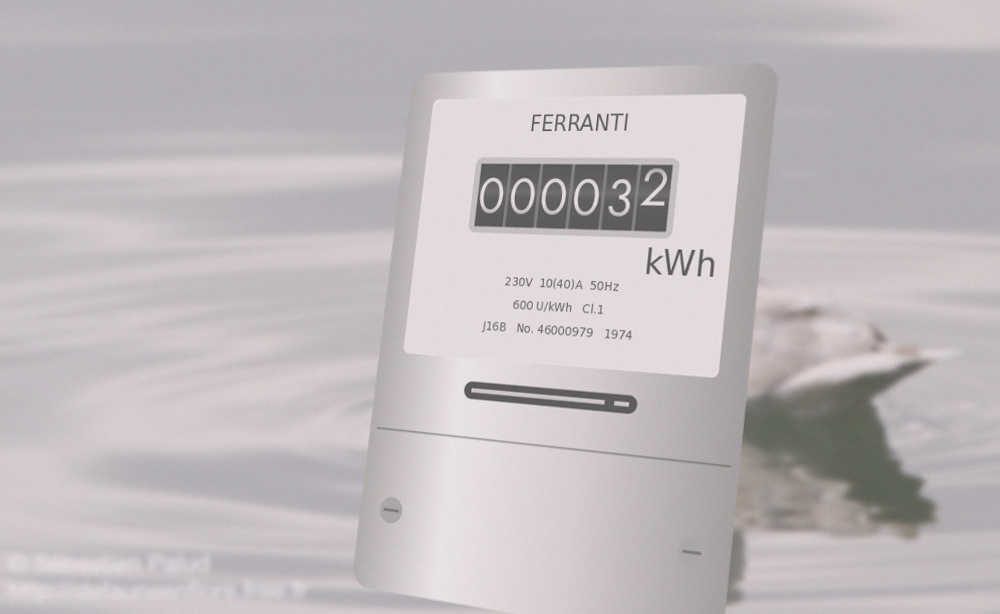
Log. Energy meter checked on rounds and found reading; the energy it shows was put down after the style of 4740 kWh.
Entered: 32 kWh
